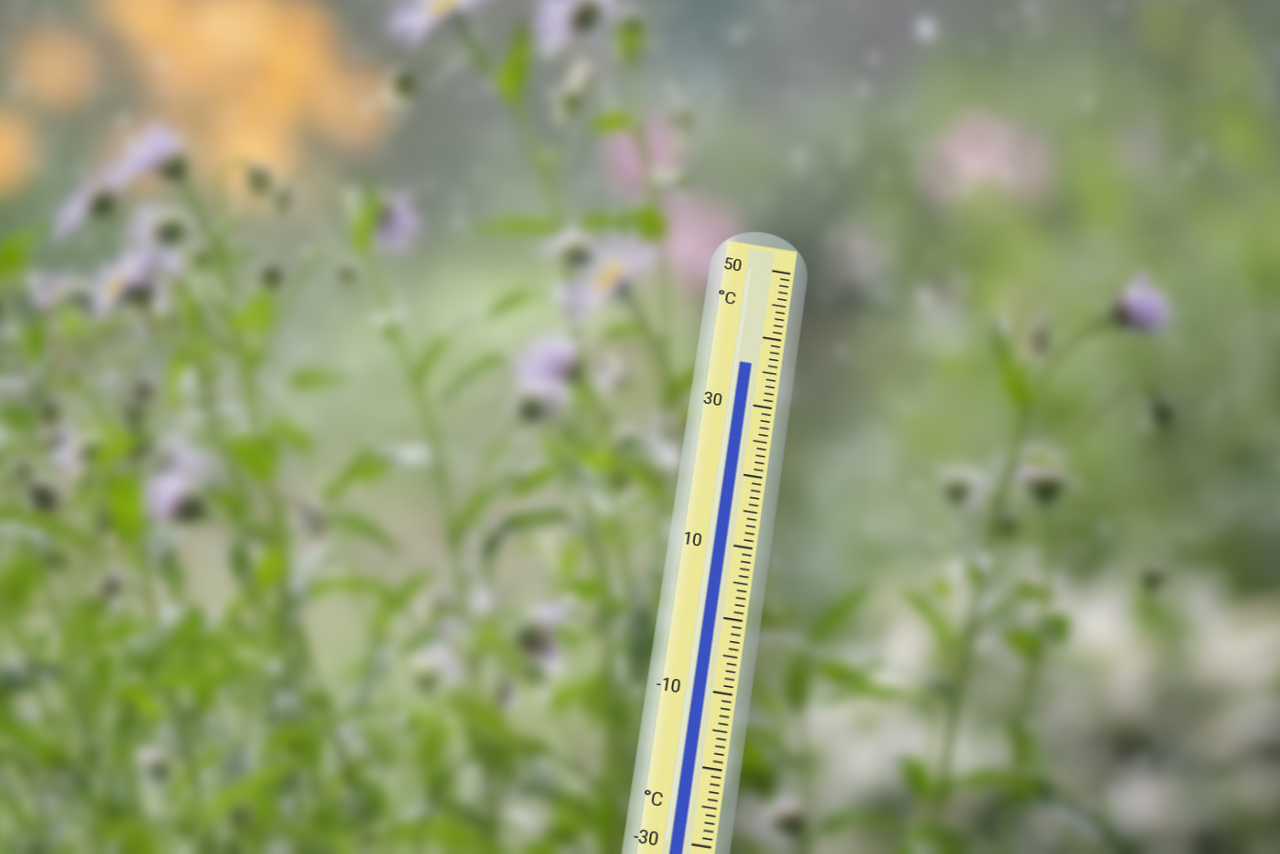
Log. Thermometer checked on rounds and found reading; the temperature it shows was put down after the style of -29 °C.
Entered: 36 °C
